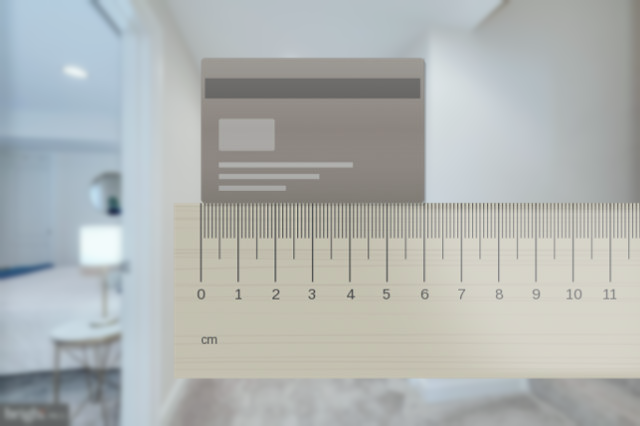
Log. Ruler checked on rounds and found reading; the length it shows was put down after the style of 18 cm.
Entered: 6 cm
